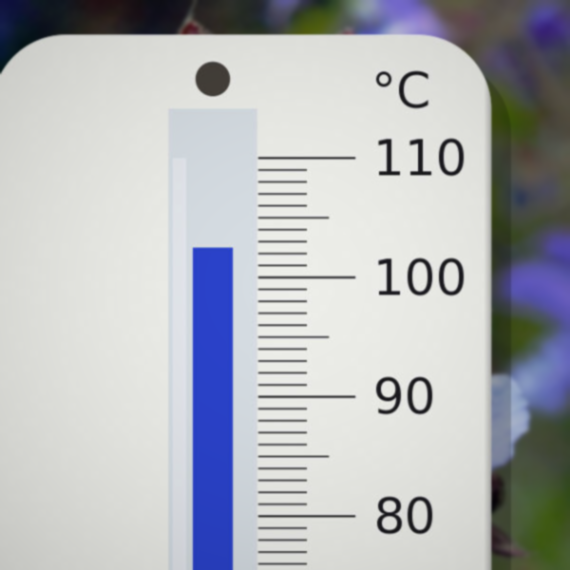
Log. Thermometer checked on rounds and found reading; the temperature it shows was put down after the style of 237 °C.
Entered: 102.5 °C
